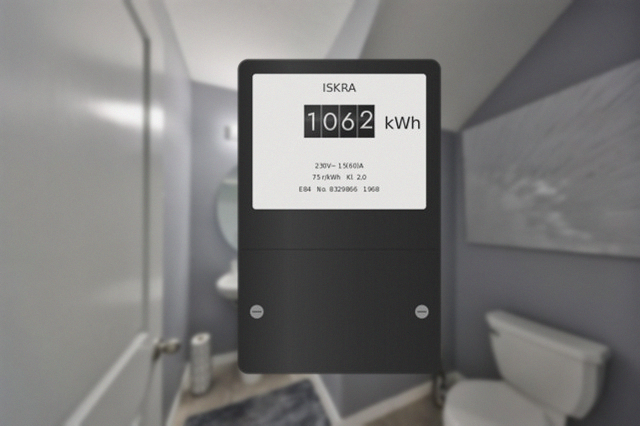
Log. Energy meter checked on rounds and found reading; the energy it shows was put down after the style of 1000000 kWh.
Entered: 1062 kWh
